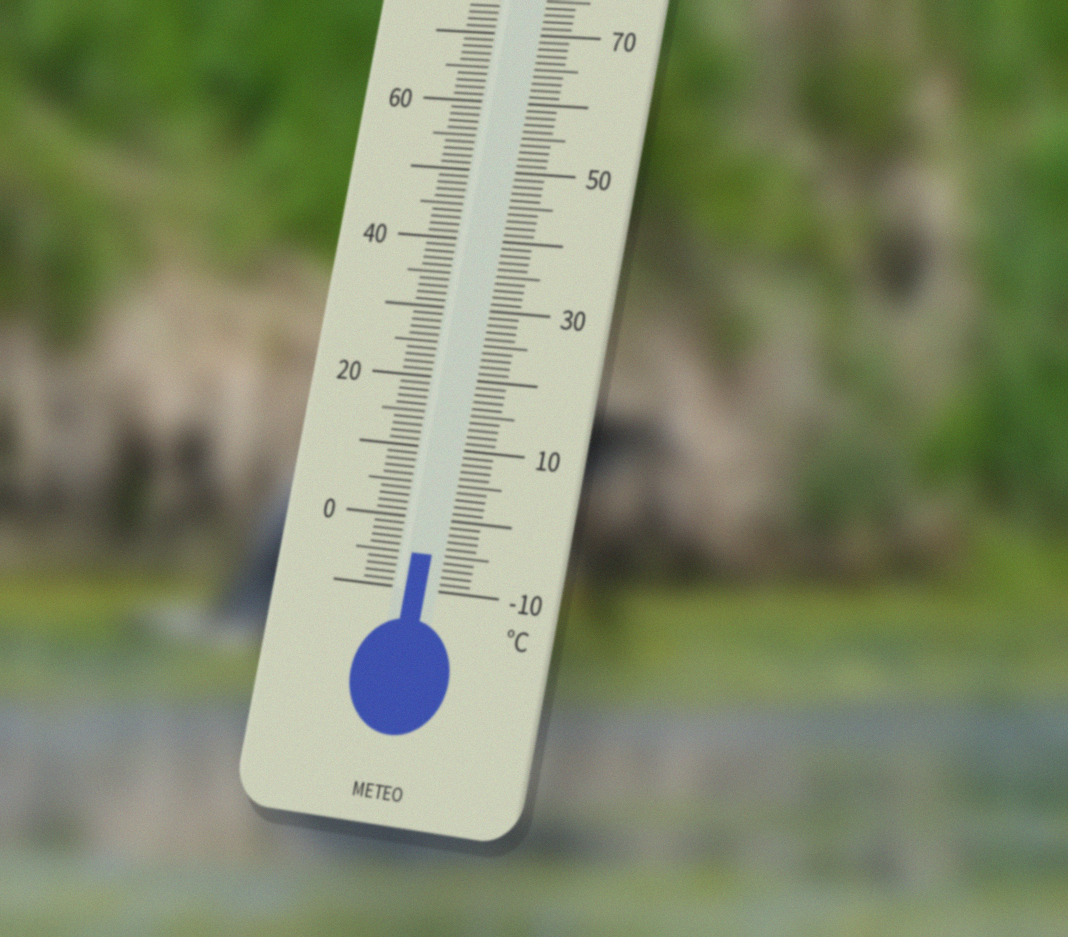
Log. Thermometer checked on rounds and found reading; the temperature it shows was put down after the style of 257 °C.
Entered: -5 °C
